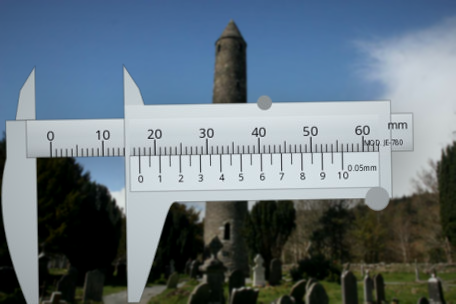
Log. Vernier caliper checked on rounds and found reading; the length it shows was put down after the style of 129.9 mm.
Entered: 17.0 mm
